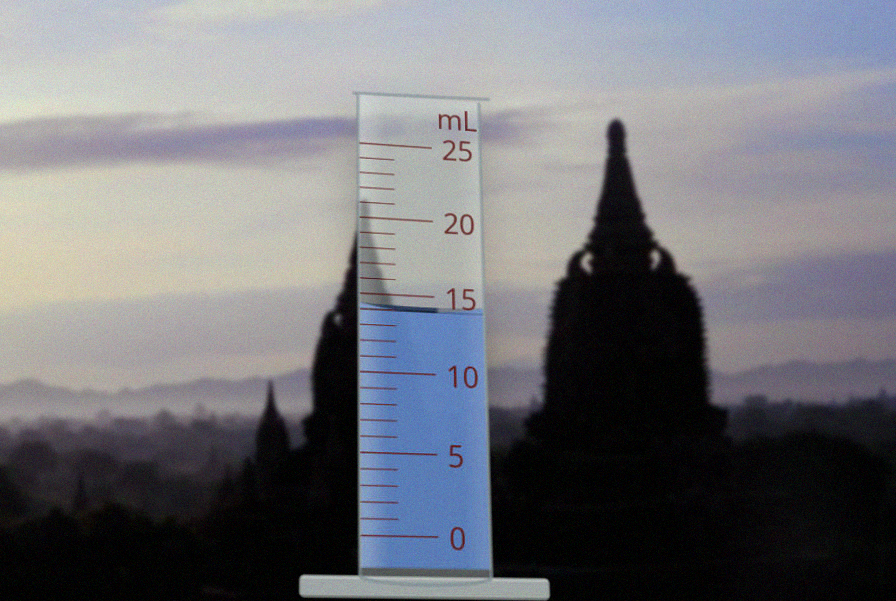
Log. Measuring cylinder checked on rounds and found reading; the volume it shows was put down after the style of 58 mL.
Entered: 14 mL
